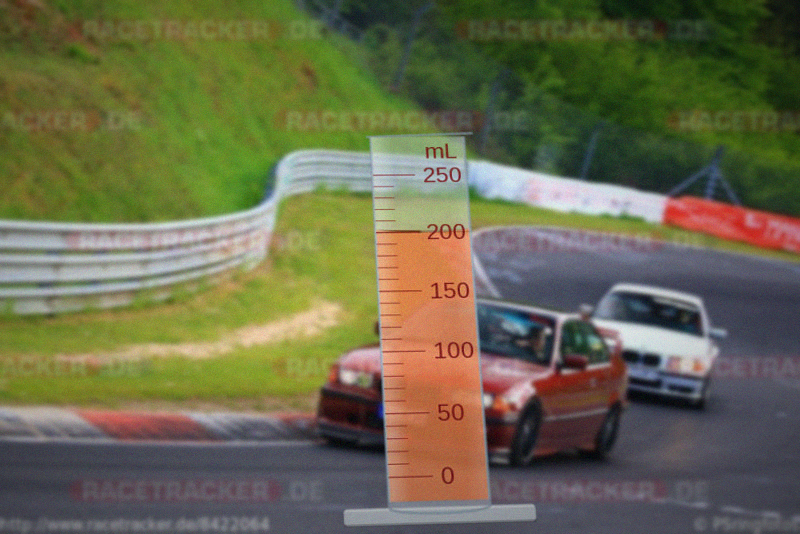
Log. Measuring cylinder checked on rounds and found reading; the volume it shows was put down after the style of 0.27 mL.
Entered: 200 mL
